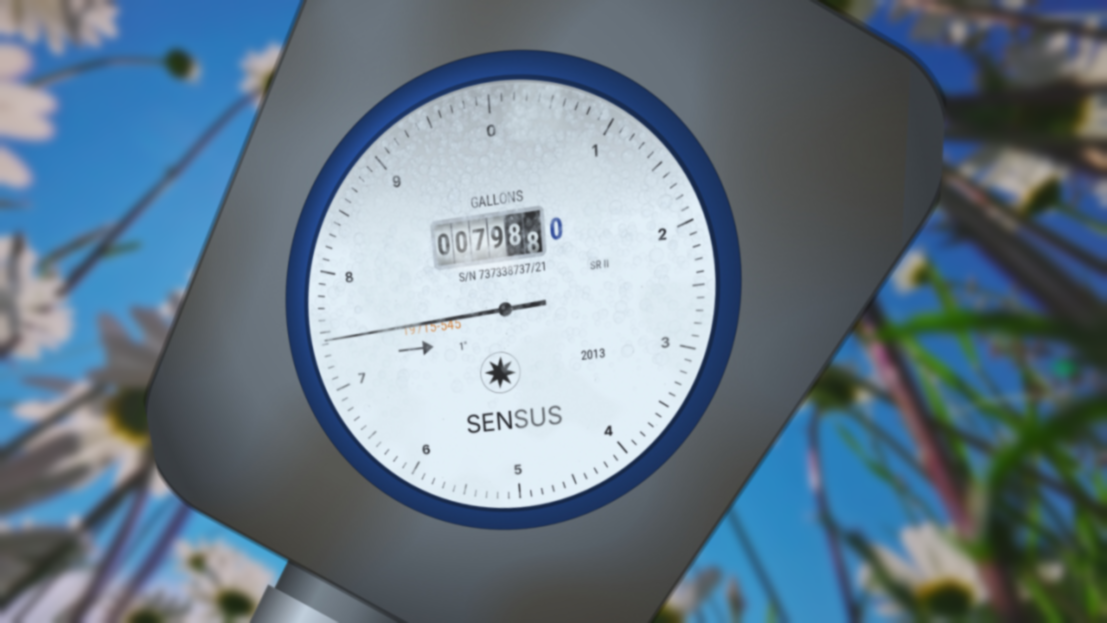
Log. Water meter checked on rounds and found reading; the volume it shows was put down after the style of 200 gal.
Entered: 79877.4 gal
